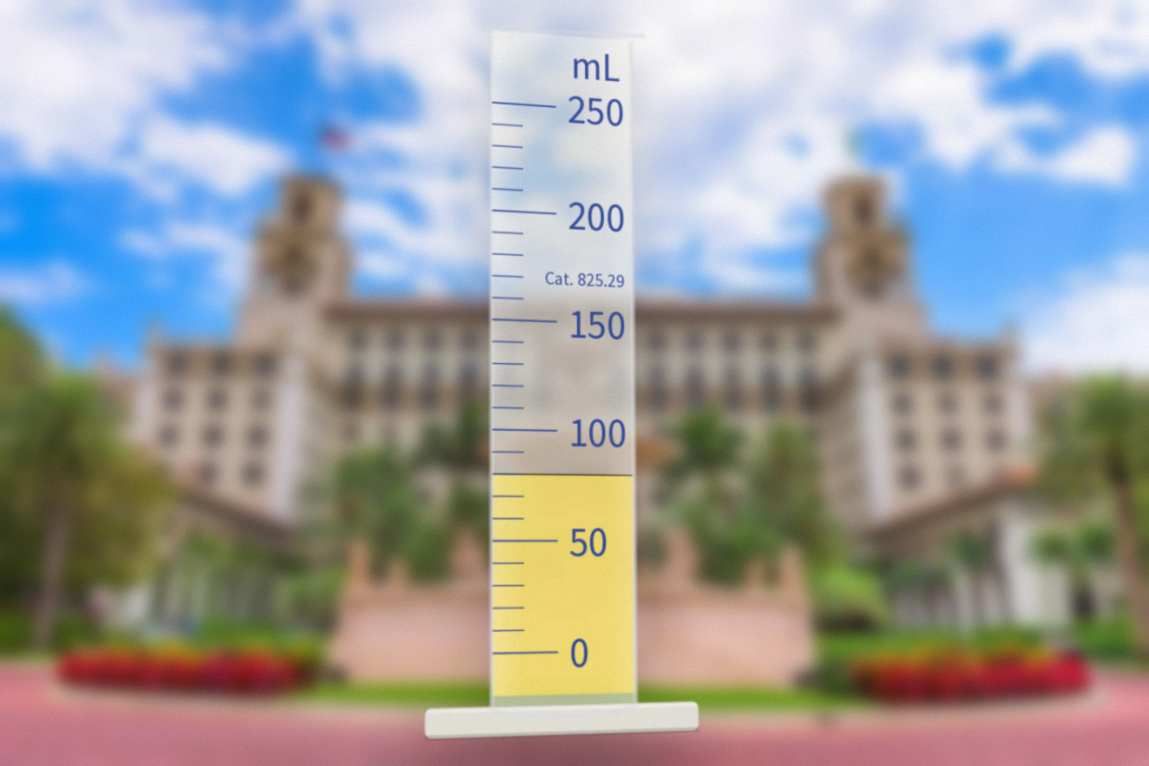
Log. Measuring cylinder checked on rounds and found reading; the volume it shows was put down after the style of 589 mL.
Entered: 80 mL
